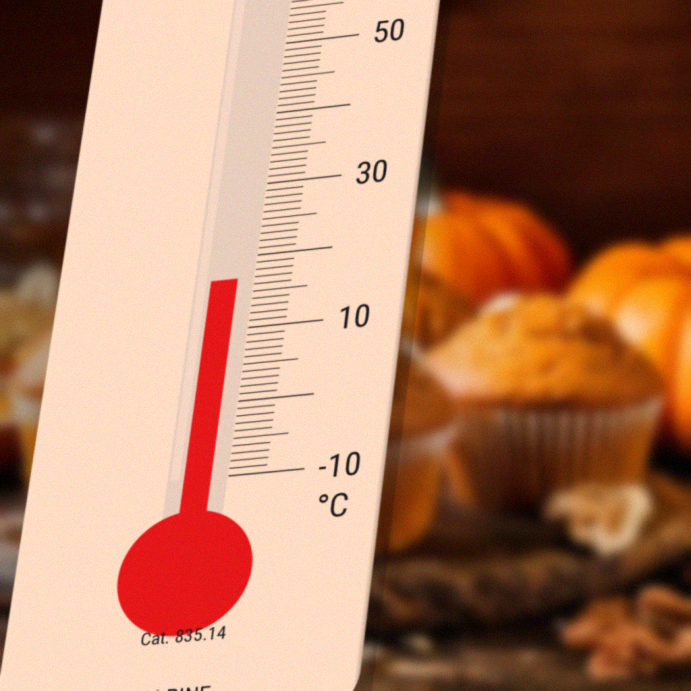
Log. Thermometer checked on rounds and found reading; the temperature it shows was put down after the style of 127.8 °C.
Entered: 17 °C
